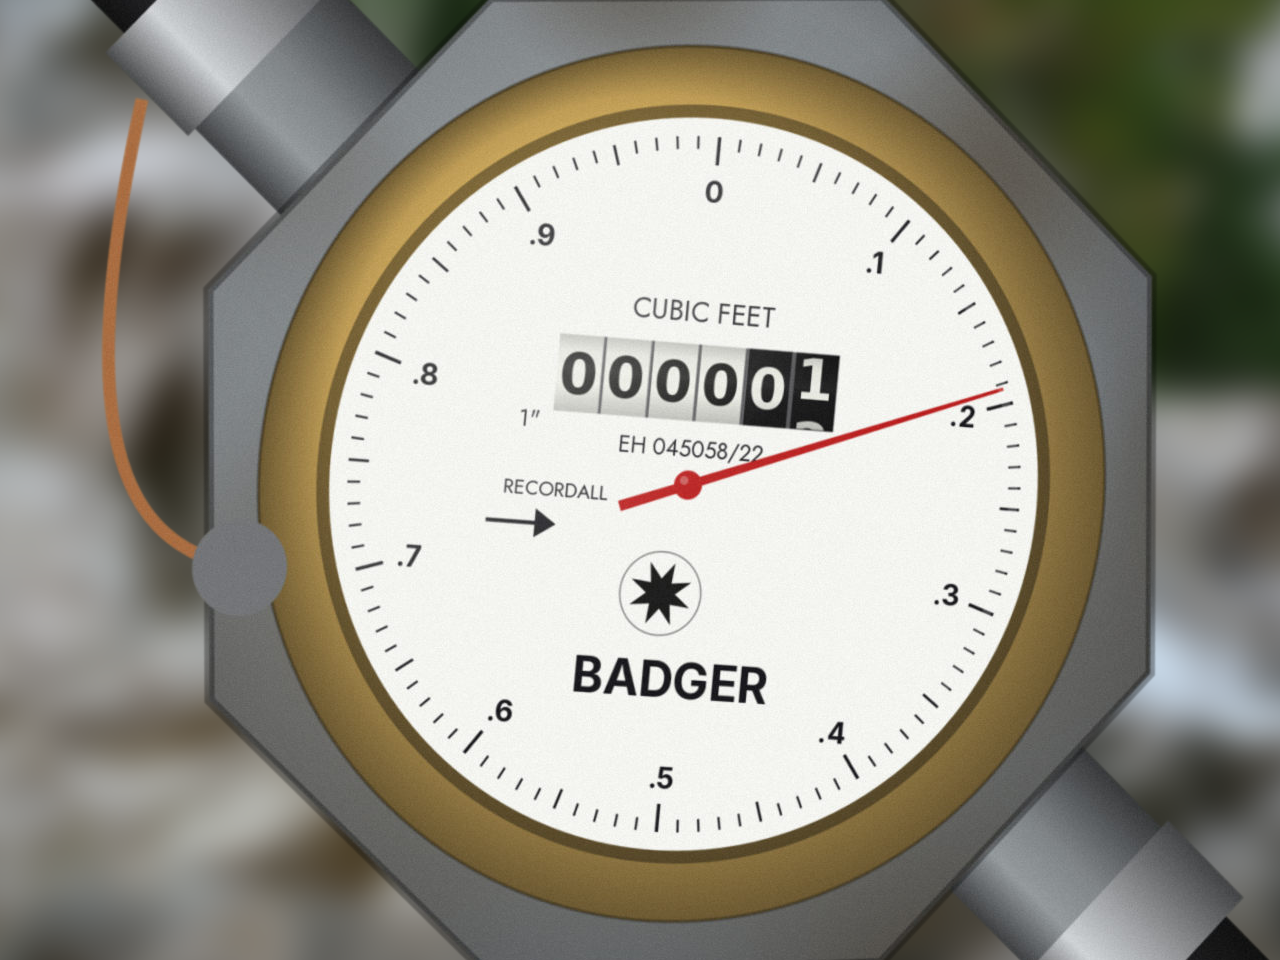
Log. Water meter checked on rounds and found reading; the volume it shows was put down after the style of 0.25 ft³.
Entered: 1.19 ft³
